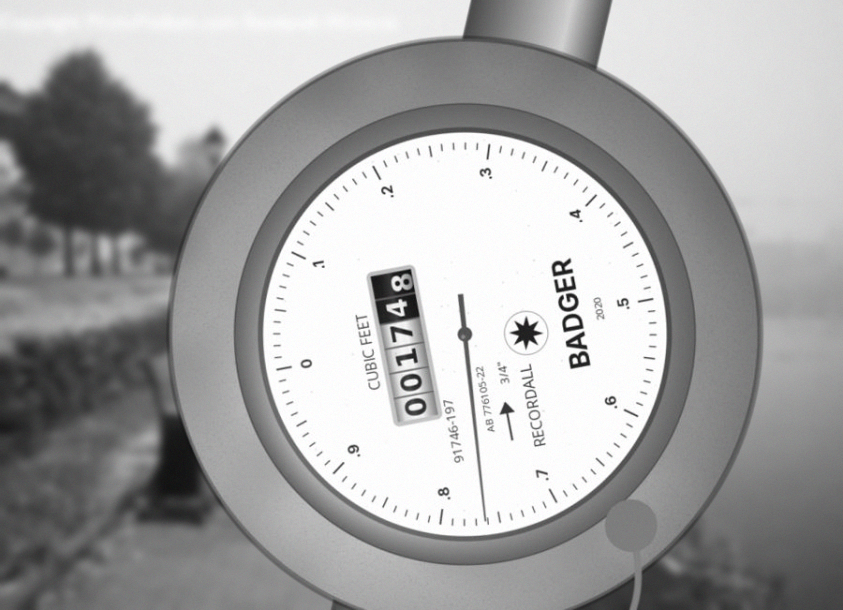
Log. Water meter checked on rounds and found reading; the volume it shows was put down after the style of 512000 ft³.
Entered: 1747.76 ft³
